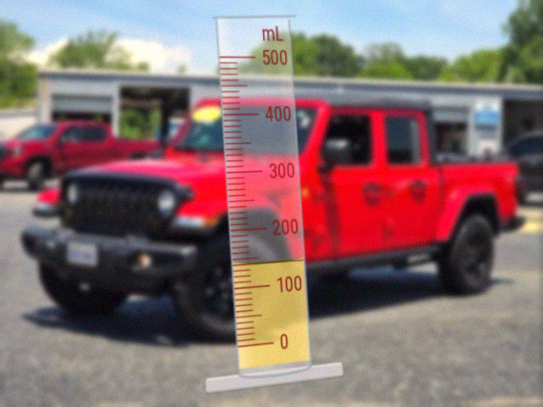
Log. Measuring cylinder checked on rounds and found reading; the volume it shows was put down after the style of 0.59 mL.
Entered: 140 mL
